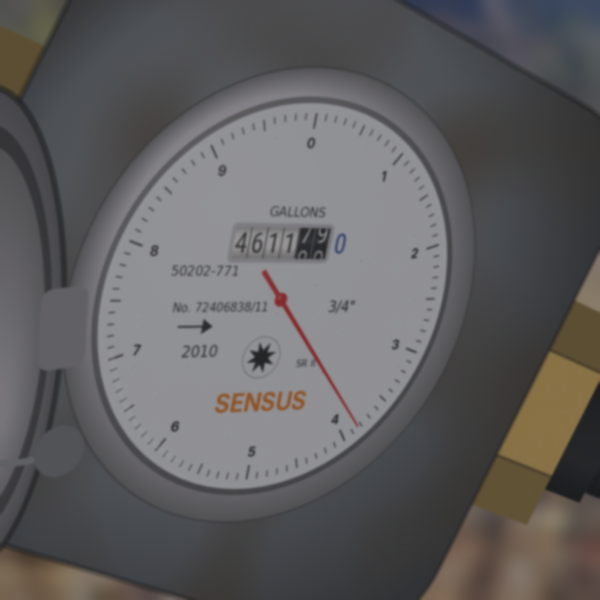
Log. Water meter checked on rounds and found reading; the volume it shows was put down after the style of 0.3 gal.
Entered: 4611793.8 gal
